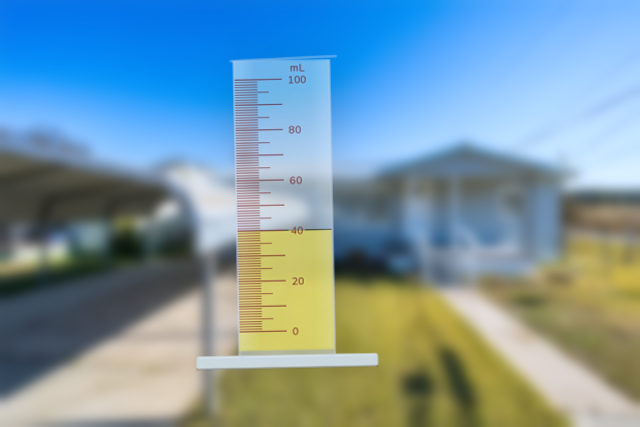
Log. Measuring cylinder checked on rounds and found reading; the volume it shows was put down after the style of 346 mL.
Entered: 40 mL
